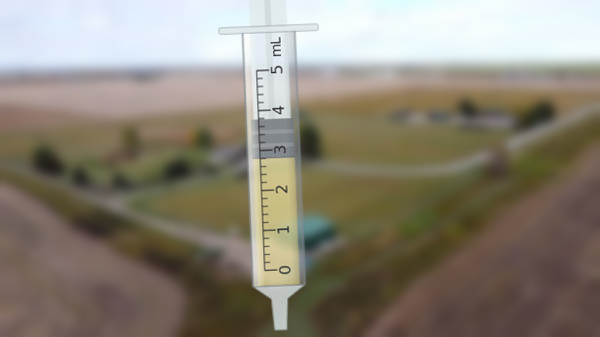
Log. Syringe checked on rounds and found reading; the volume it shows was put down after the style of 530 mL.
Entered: 2.8 mL
